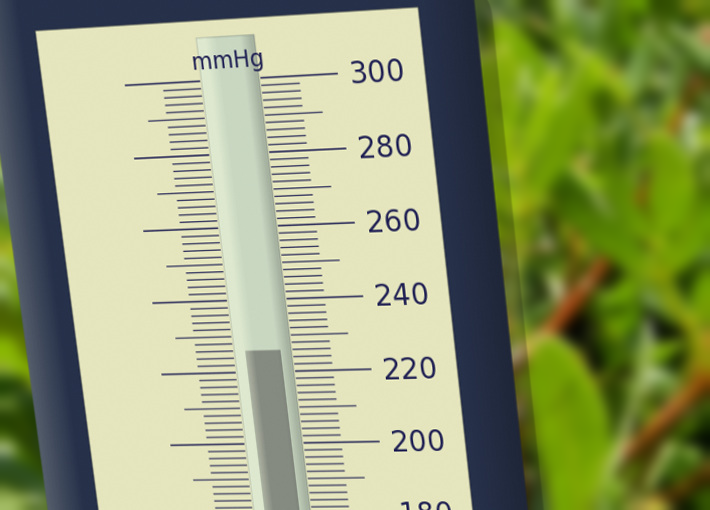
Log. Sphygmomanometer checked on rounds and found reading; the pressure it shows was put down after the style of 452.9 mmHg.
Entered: 226 mmHg
